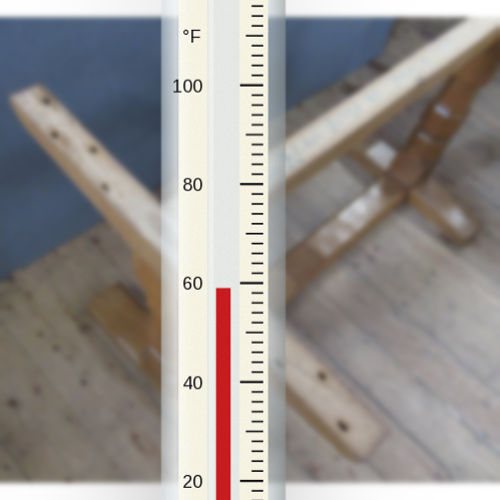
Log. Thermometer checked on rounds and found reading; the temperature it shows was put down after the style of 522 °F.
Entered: 59 °F
